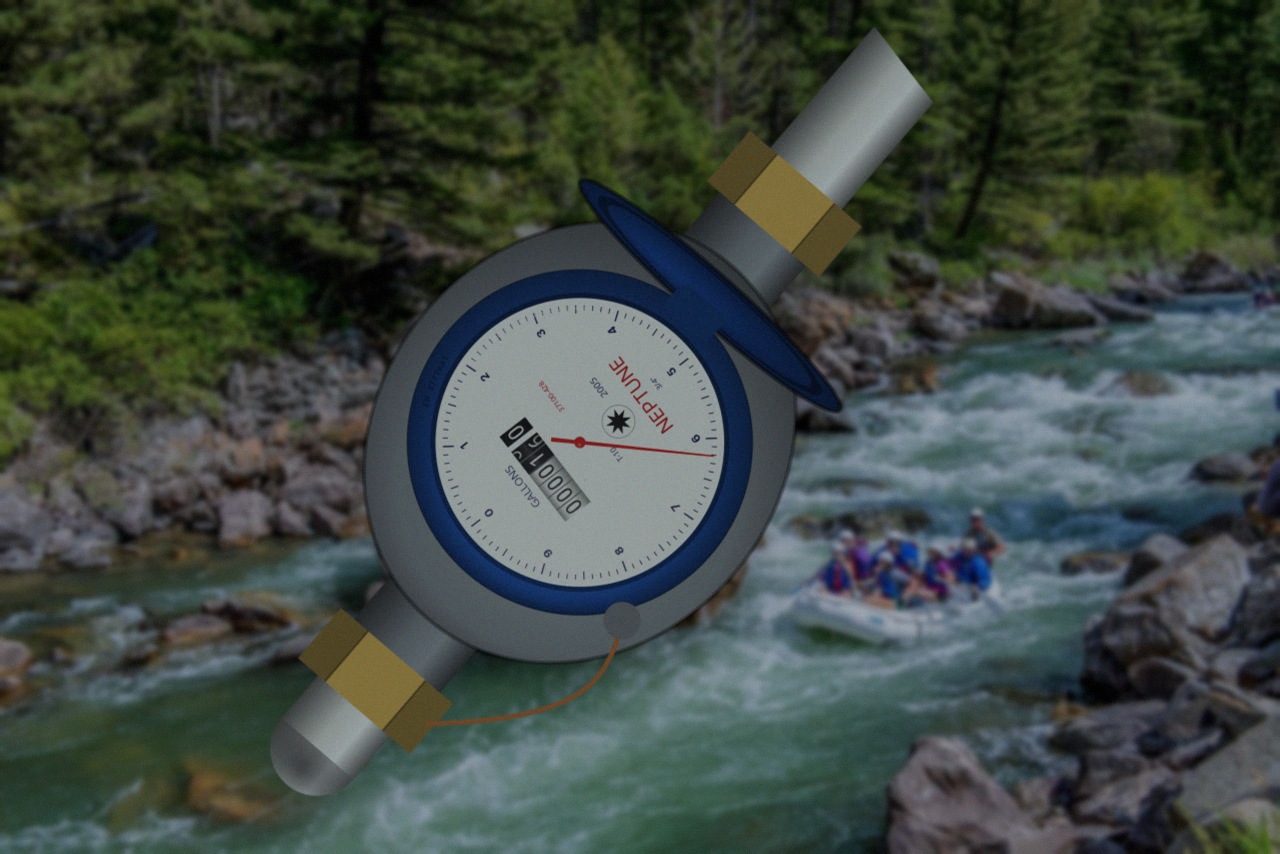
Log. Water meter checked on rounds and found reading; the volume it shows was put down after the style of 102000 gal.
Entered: 156.2 gal
